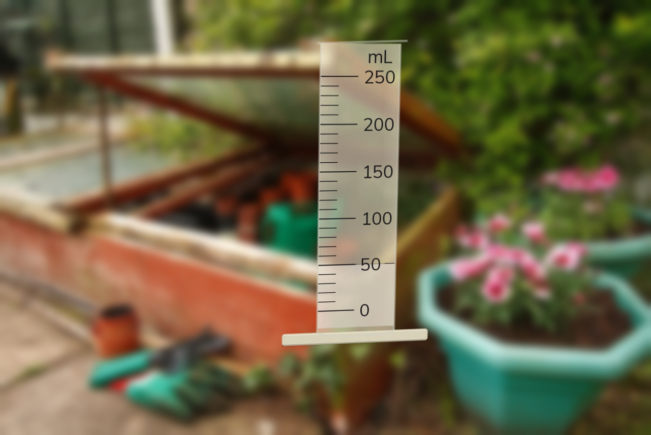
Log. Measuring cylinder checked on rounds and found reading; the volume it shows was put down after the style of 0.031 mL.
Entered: 50 mL
